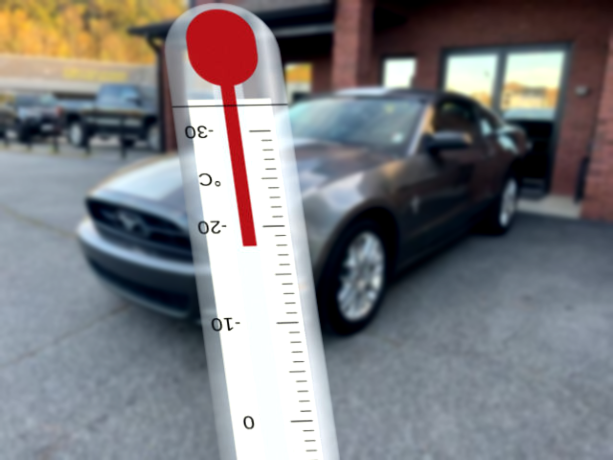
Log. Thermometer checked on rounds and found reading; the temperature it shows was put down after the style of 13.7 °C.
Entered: -18 °C
